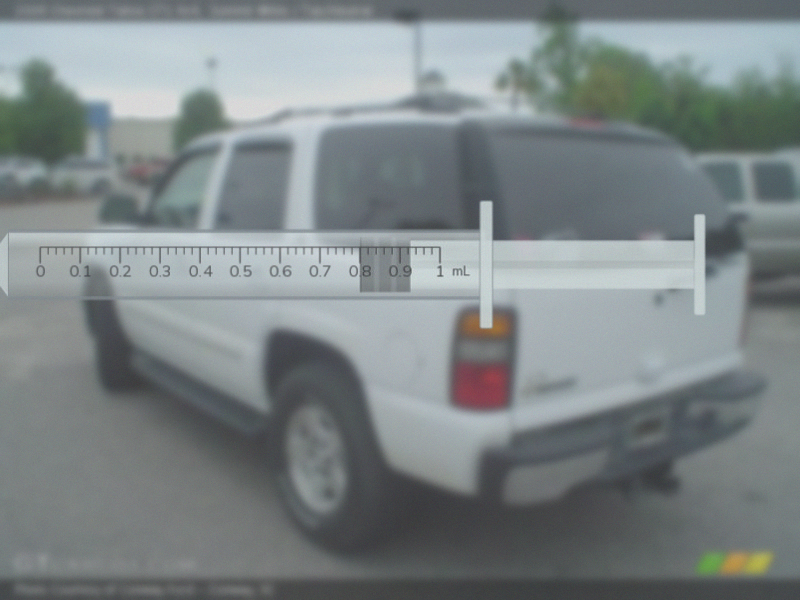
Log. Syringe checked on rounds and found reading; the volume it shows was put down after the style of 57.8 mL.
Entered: 0.8 mL
